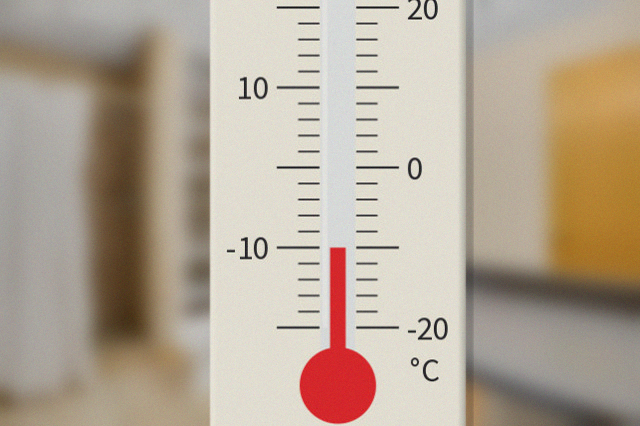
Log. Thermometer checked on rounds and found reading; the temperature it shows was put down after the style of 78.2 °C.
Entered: -10 °C
